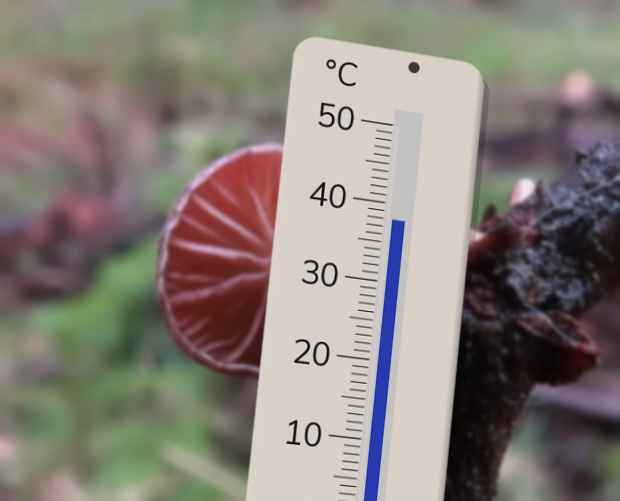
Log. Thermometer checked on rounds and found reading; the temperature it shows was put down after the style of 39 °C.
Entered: 38 °C
